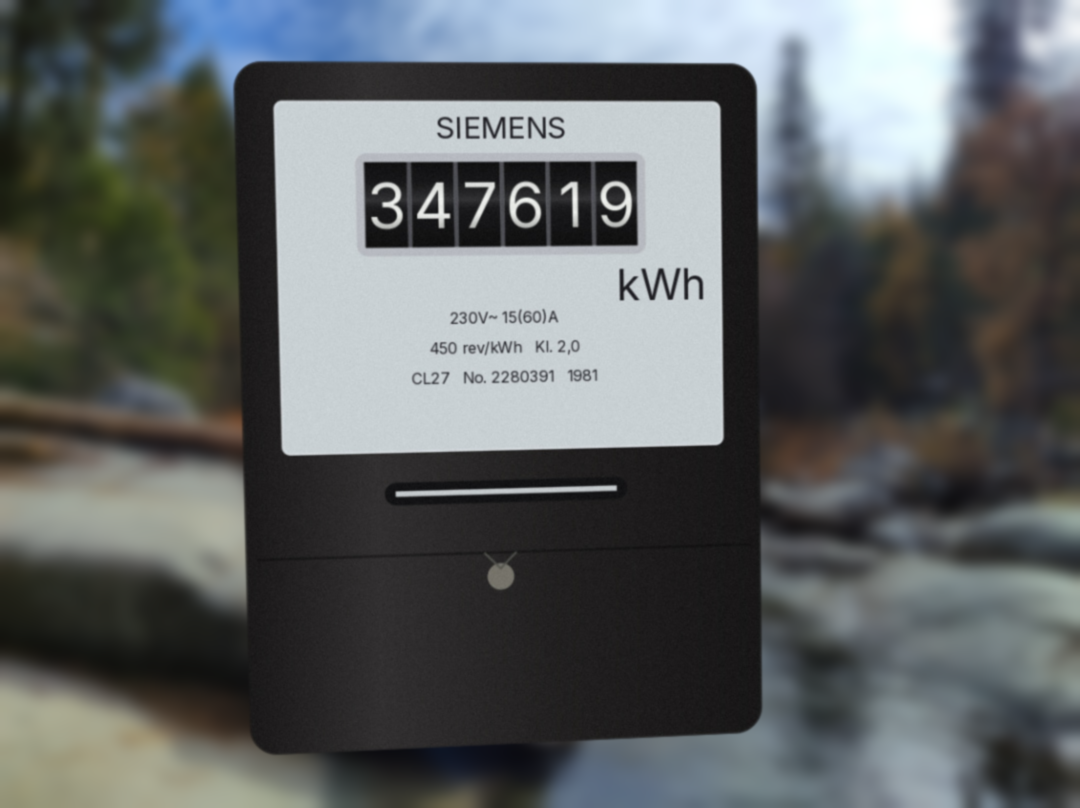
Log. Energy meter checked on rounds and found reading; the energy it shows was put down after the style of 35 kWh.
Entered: 347619 kWh
